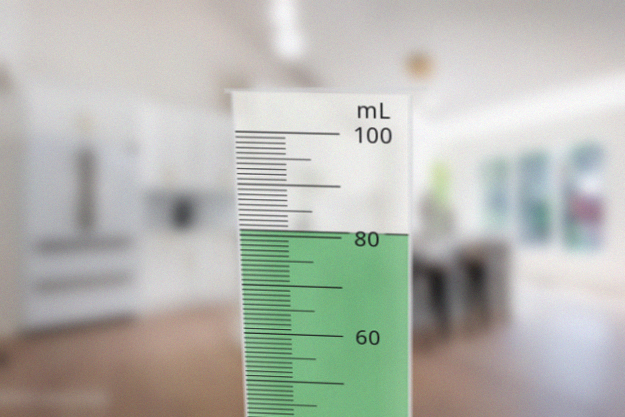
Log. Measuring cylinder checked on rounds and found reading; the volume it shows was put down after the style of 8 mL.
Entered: 81 mL
